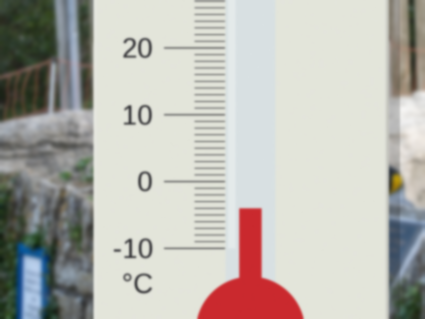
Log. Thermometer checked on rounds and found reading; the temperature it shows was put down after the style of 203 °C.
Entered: -4 °C
